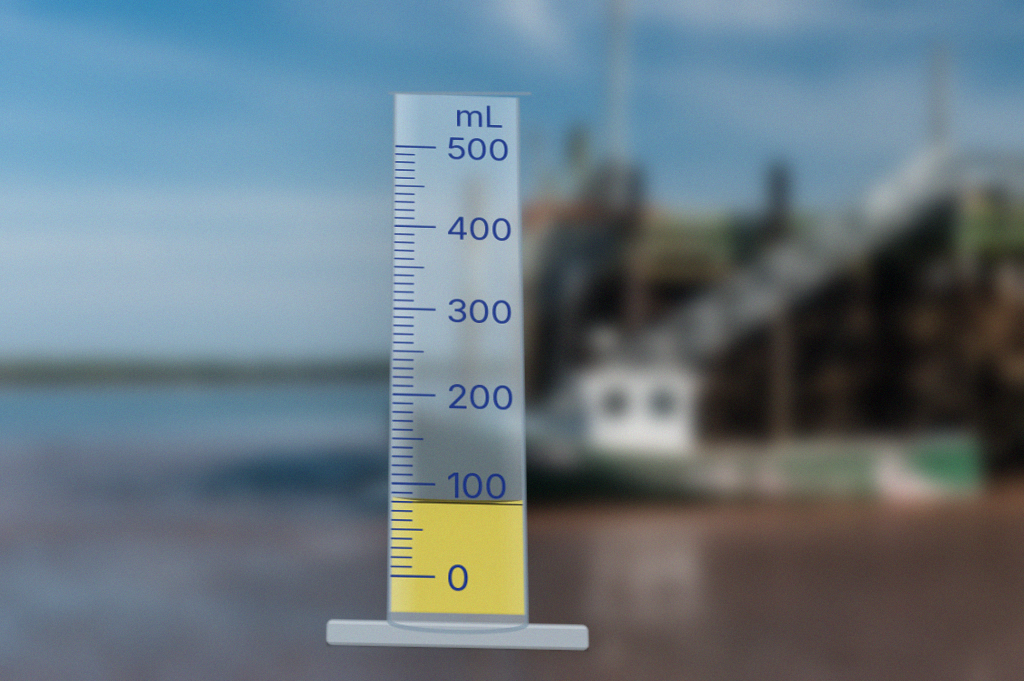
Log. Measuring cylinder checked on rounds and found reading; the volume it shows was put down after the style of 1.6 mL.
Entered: 80 mL
